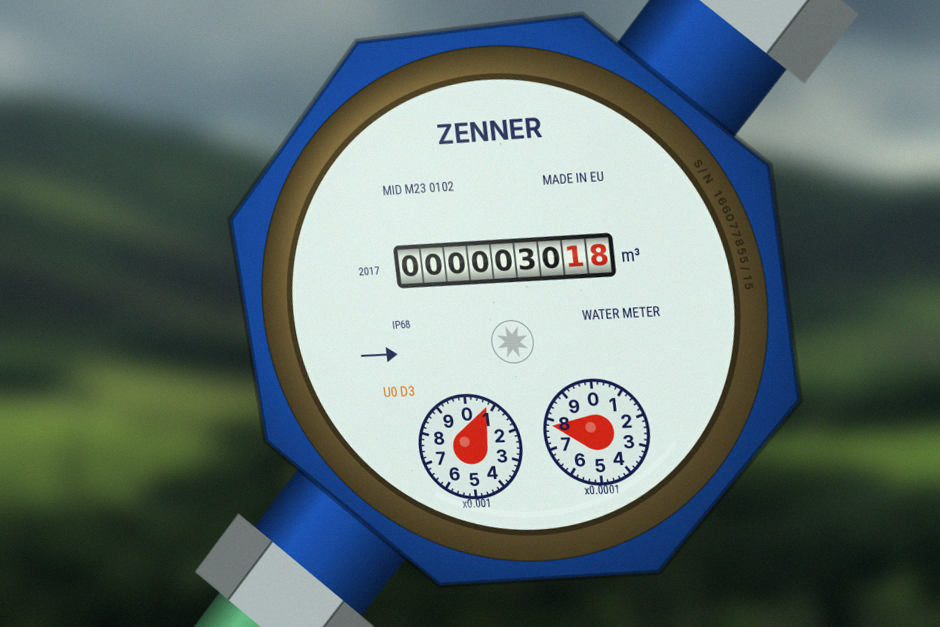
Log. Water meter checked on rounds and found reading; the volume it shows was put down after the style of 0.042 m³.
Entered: 30.1807 m³
